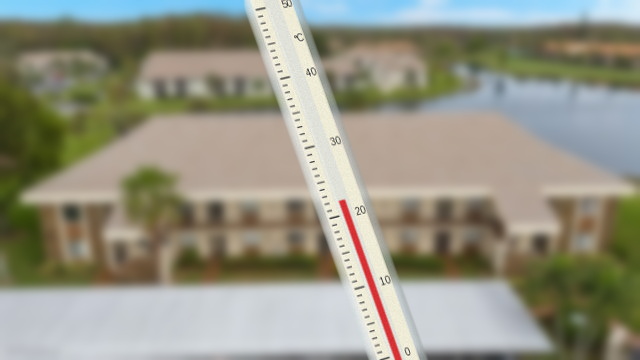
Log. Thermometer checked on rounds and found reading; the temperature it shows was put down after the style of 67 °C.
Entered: 22 °C
